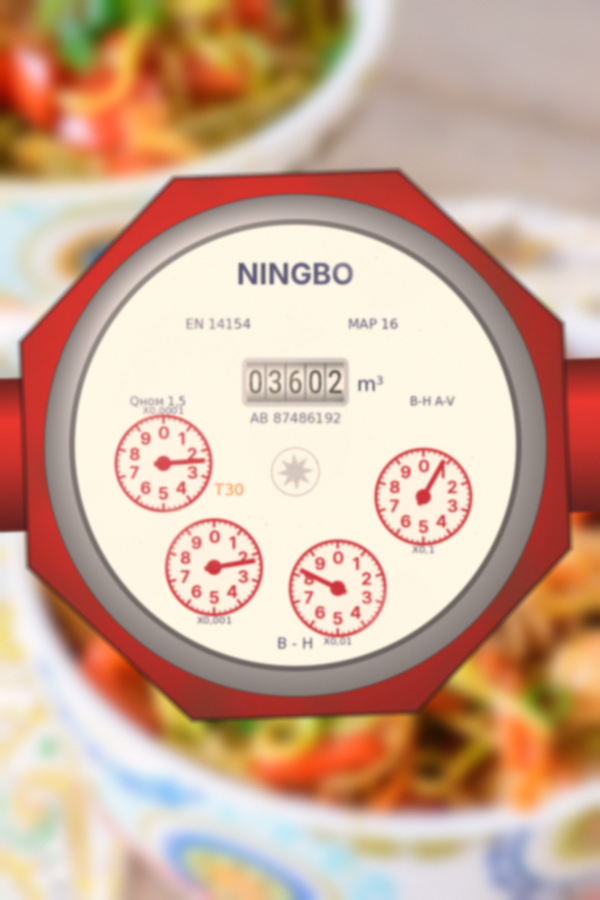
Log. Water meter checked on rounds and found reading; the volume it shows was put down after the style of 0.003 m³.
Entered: 3602.0822 m³
